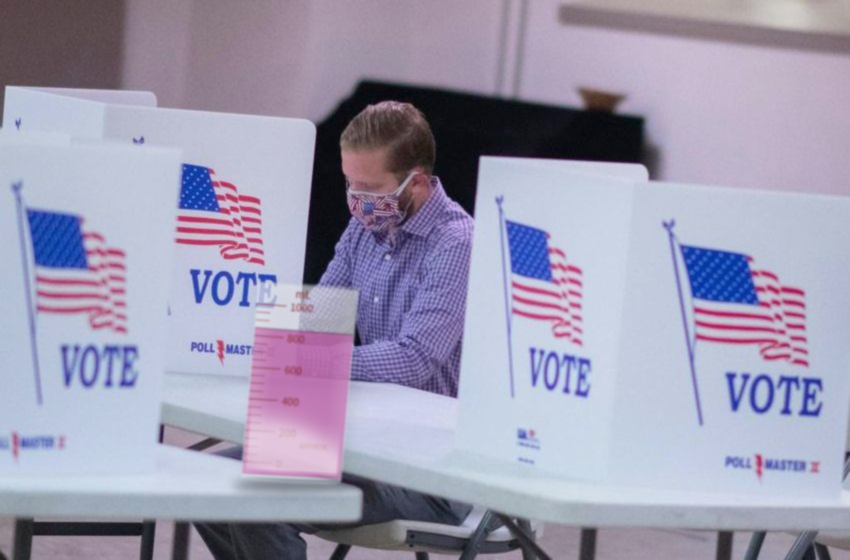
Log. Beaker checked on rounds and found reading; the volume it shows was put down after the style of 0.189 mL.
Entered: 850 mL
